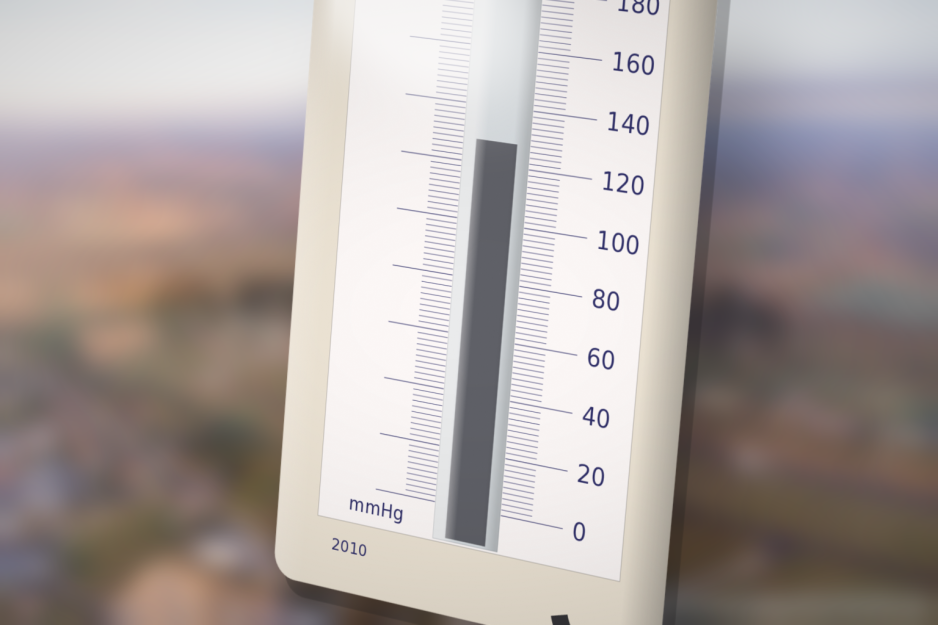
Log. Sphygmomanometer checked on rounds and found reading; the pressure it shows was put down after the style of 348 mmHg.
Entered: 128 mmHg
